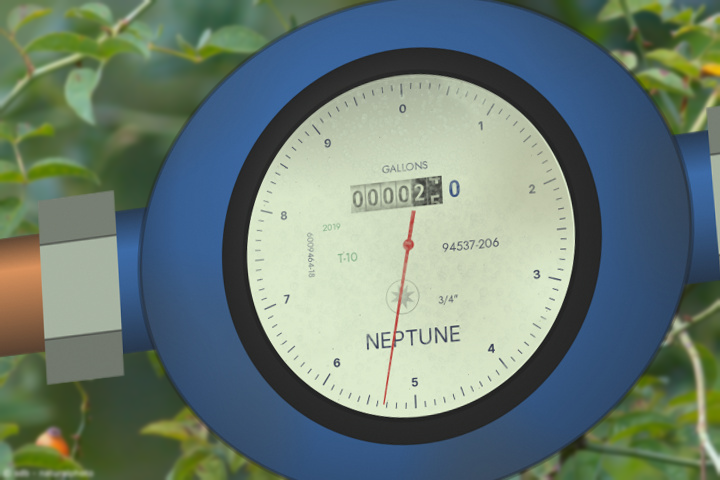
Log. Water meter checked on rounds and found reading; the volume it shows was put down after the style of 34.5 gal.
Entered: 245.3 gal
